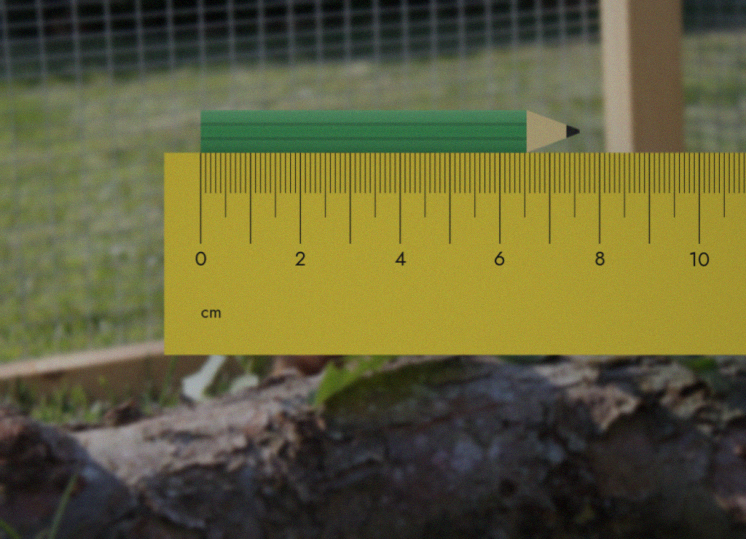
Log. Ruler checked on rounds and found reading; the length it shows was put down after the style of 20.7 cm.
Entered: 7.6 cm
